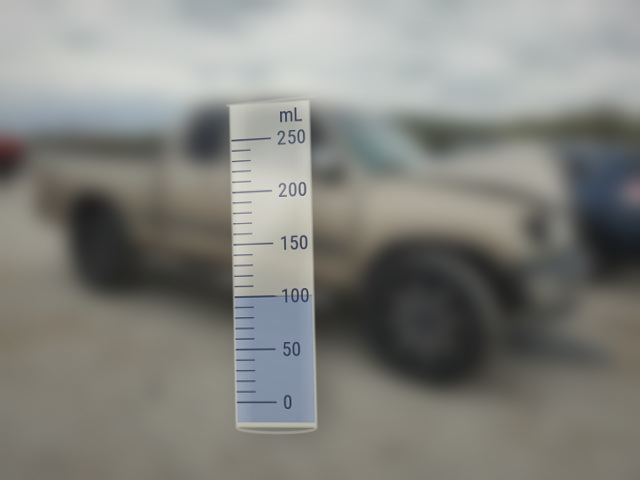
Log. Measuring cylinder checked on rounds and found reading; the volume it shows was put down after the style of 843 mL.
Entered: 100 mL
